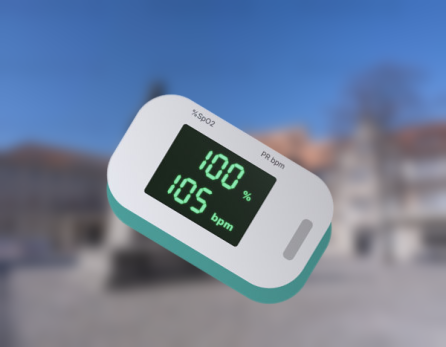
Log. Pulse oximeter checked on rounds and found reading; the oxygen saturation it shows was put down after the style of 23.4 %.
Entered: 100 %
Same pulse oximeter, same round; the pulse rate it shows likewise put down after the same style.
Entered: 105 bpm
